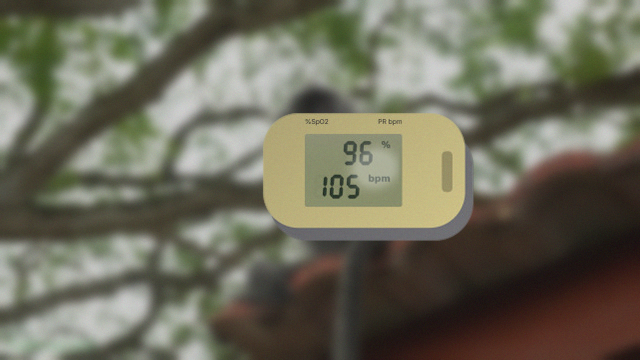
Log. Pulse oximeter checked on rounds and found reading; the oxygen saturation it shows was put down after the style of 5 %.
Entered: 96 %
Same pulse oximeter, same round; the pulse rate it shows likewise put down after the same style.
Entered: 105 bpm
